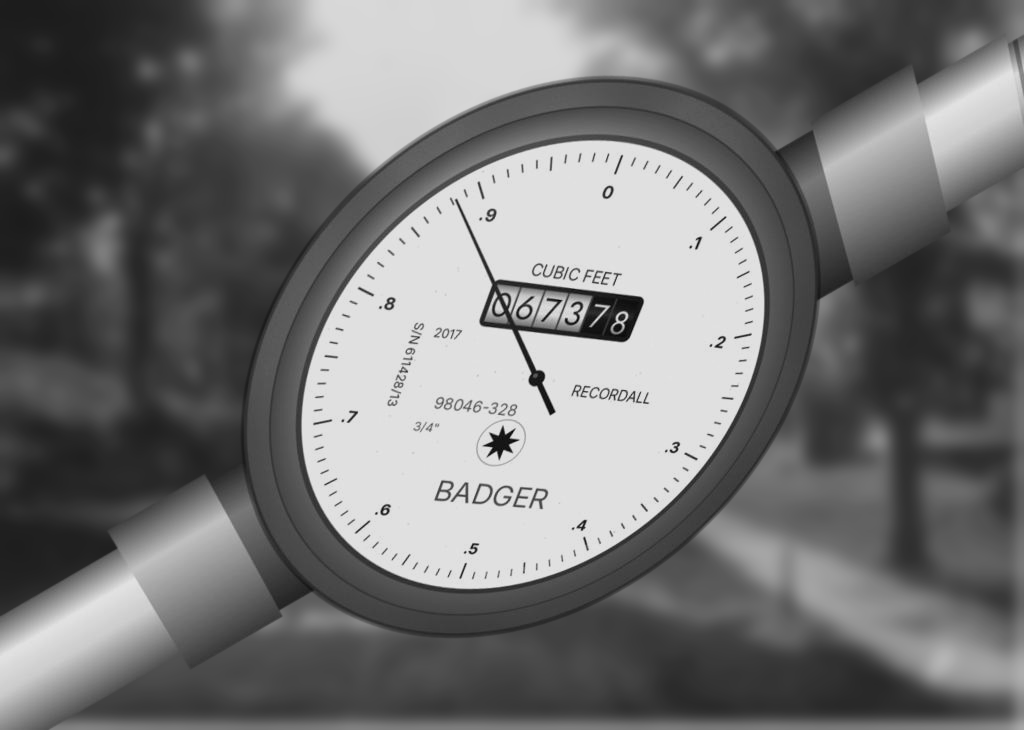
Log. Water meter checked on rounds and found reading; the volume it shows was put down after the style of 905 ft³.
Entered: 67377.88 ft³
